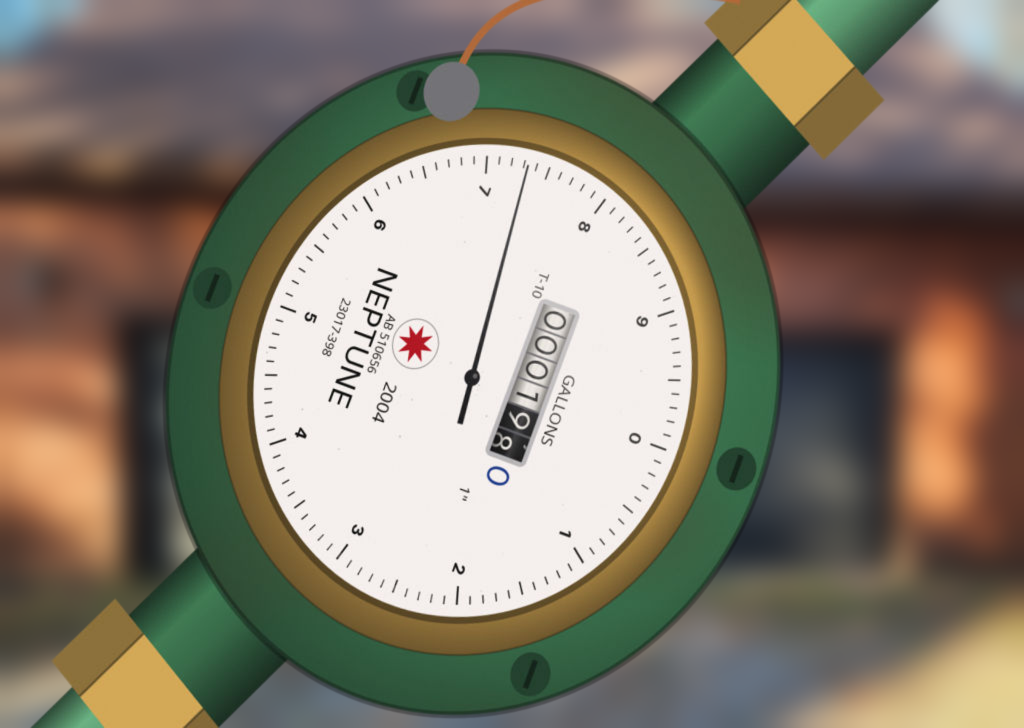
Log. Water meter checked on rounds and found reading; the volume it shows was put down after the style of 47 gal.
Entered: 1977.3 gal
